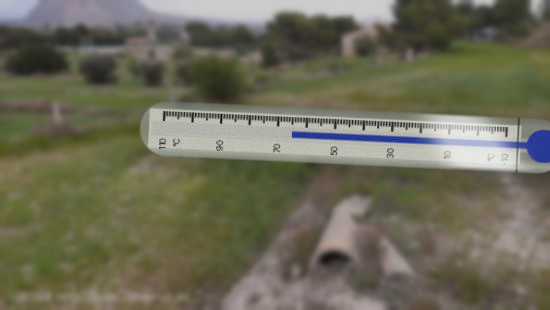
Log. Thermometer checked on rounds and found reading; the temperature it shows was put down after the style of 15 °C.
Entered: 65 °C
